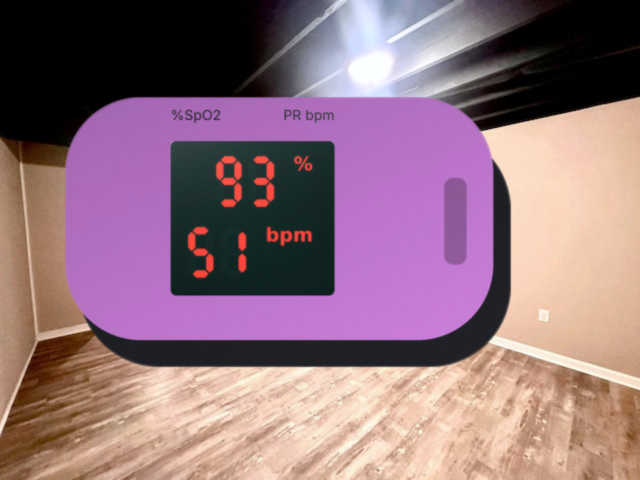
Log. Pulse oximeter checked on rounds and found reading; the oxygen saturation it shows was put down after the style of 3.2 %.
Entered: 93 %
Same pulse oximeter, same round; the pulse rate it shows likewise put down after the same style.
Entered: 51 bpm
